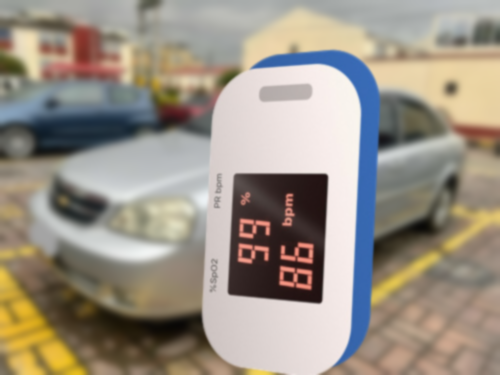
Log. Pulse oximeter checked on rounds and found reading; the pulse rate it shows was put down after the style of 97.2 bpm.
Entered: 86 bpm
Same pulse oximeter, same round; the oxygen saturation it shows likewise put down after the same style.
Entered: 99 %
